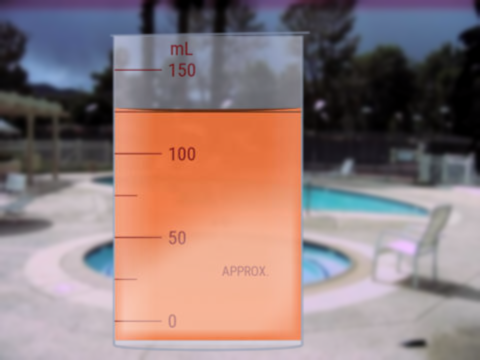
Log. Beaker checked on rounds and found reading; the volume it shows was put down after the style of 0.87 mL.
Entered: 125 mL
